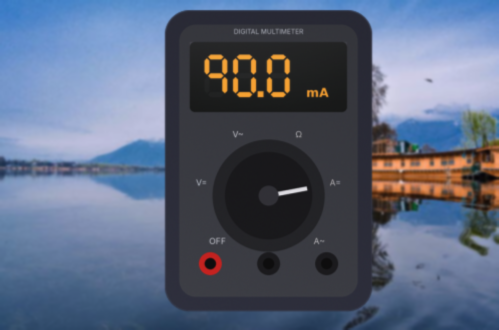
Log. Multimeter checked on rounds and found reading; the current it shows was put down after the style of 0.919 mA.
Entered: 90.0 mA
